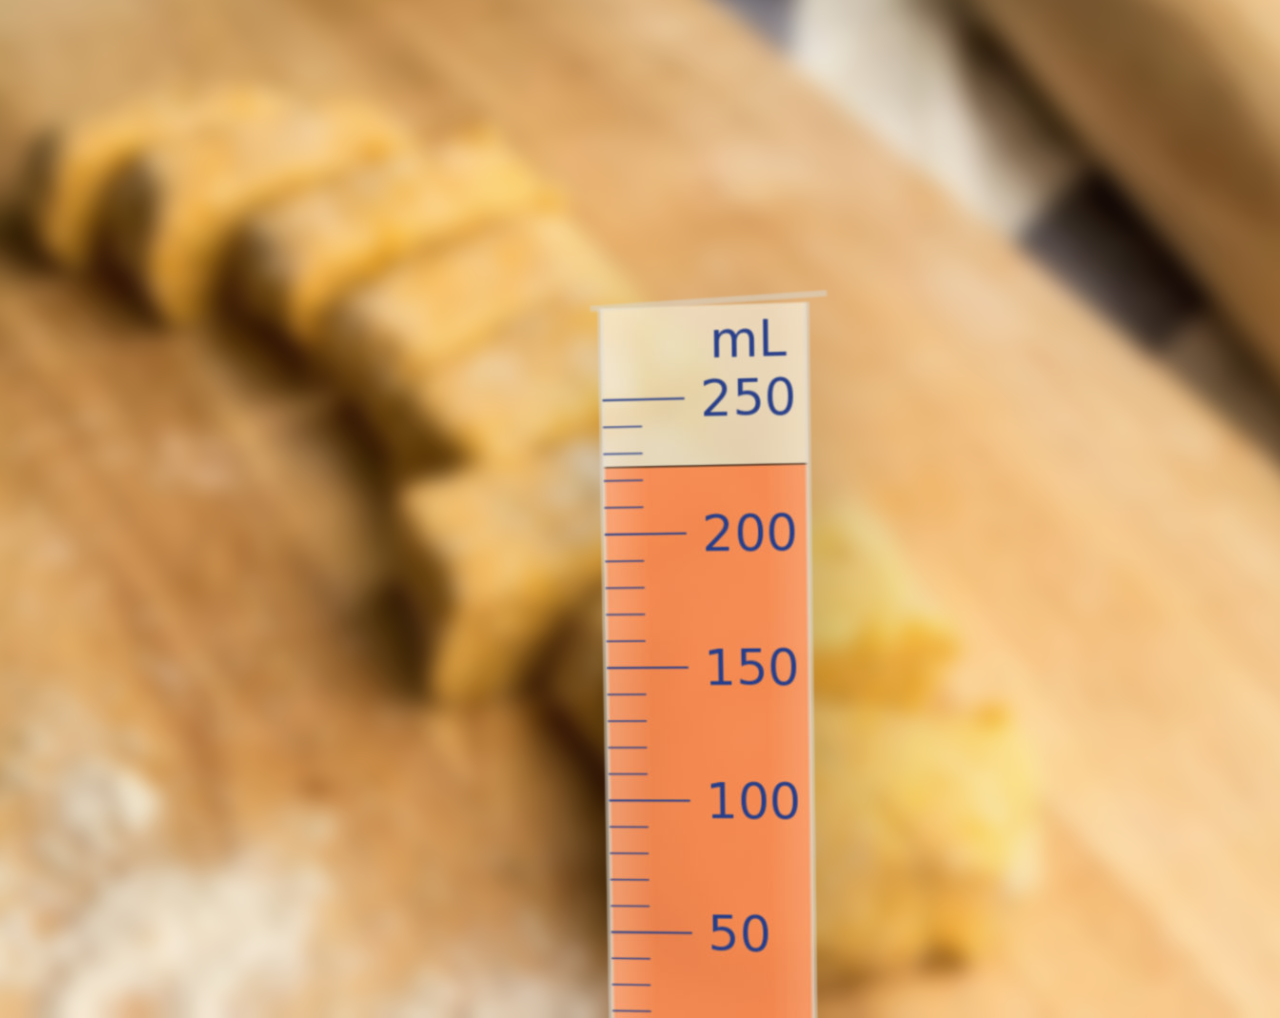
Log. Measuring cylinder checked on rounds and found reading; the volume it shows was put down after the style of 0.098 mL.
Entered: 225 mL
